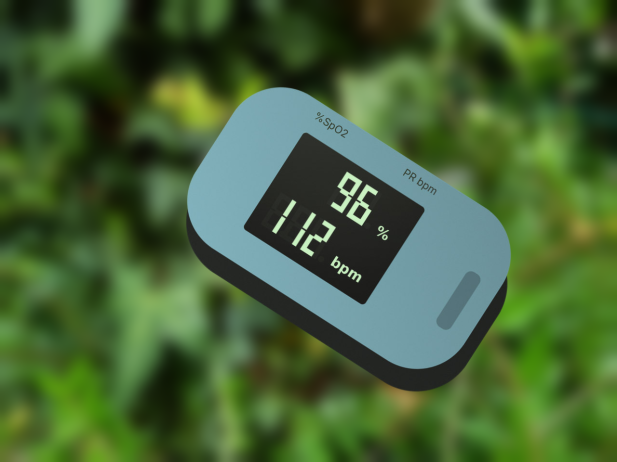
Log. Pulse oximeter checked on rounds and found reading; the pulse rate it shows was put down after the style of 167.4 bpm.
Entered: 112 bpm
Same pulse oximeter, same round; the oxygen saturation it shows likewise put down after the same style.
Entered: 96 %
